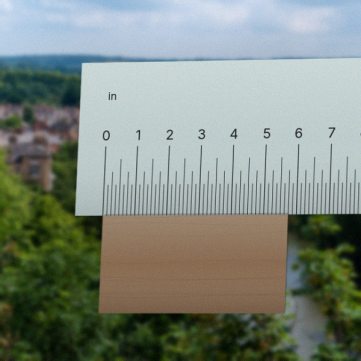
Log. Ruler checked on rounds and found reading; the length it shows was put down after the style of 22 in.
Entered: 5.75 in
